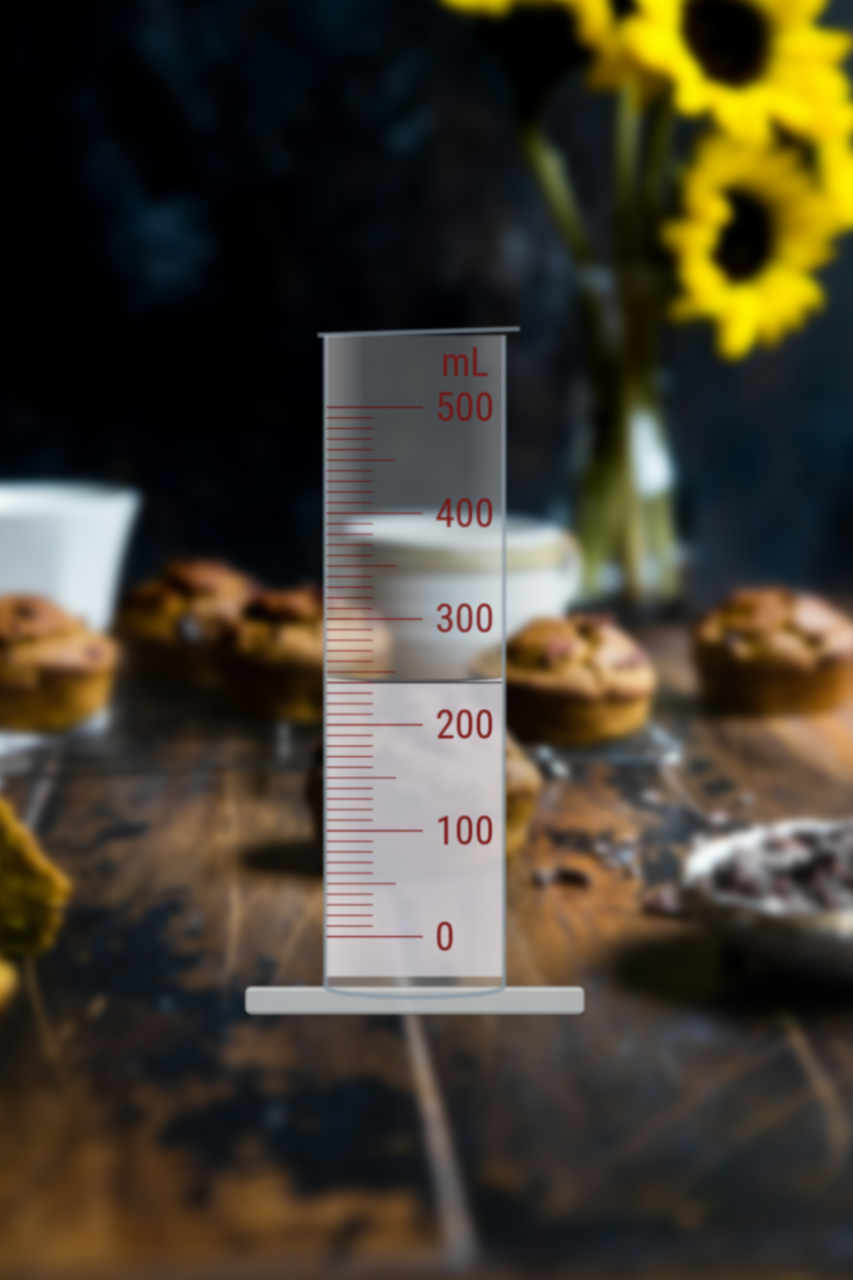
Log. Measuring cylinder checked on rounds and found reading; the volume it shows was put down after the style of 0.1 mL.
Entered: 240 mL
